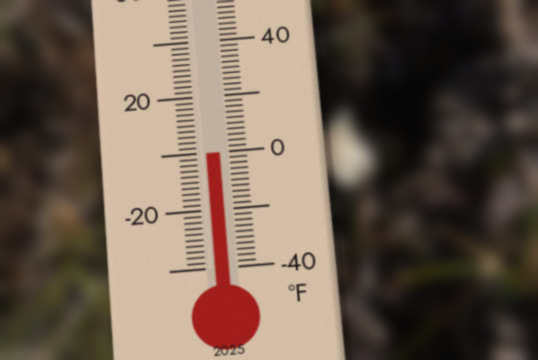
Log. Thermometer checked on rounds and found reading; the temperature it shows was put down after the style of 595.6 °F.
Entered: 0 °F
